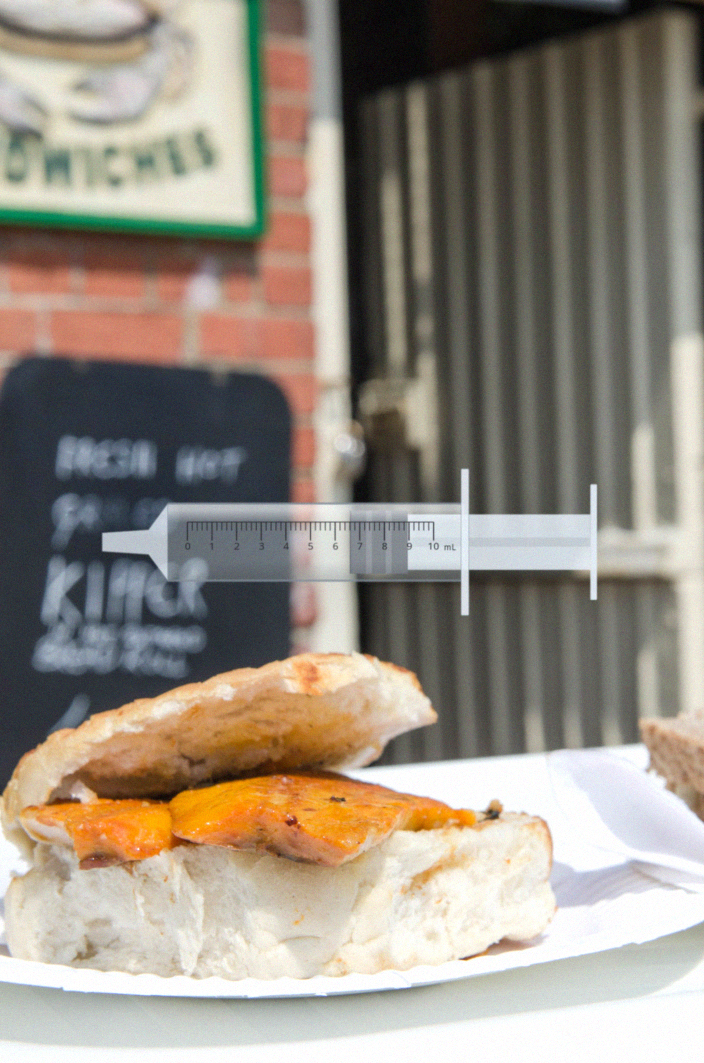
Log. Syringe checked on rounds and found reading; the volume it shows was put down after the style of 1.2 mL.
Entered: 6.6 mL
